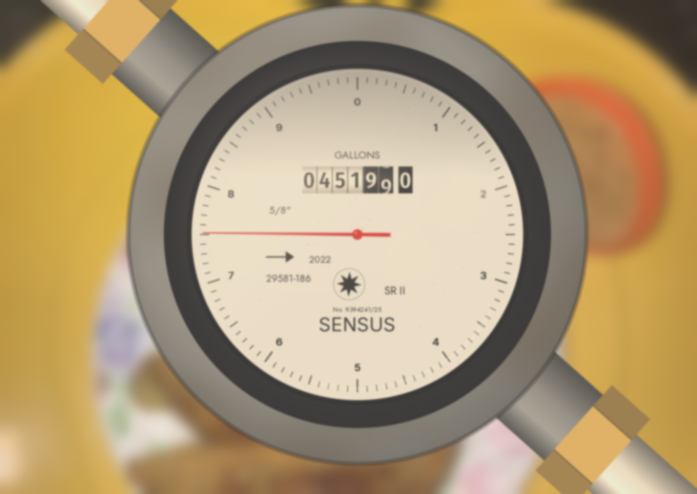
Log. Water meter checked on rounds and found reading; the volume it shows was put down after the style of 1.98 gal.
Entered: 451987.5 gal
